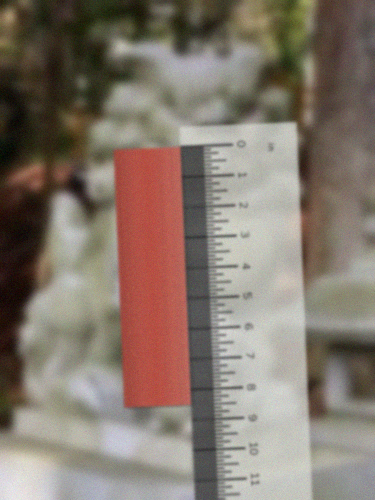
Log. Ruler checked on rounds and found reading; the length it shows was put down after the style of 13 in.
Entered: 8.5 in
